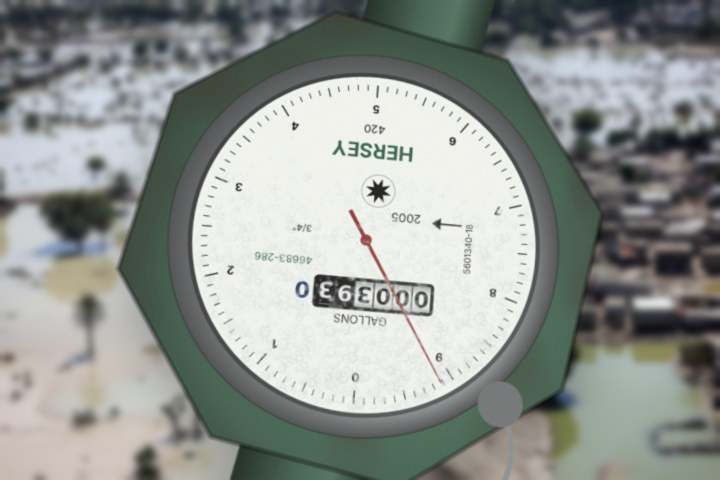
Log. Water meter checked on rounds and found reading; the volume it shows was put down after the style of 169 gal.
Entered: 3929.1 gal
